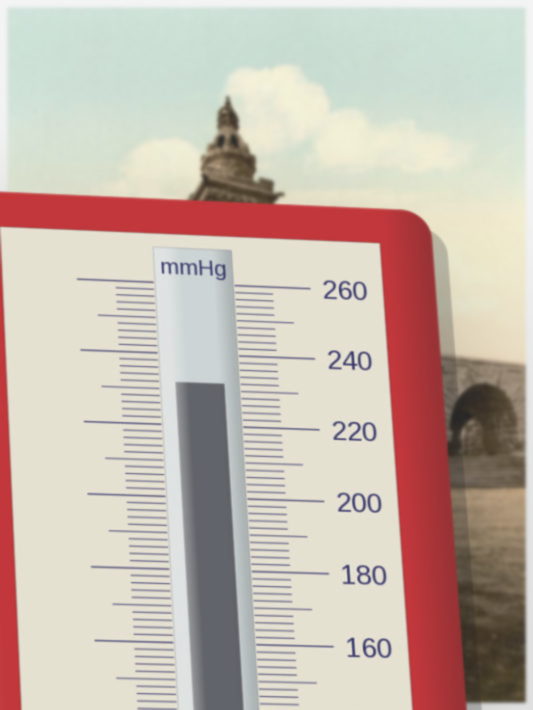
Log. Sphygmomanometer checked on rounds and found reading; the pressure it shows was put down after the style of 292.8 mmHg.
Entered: 232 mmHg
